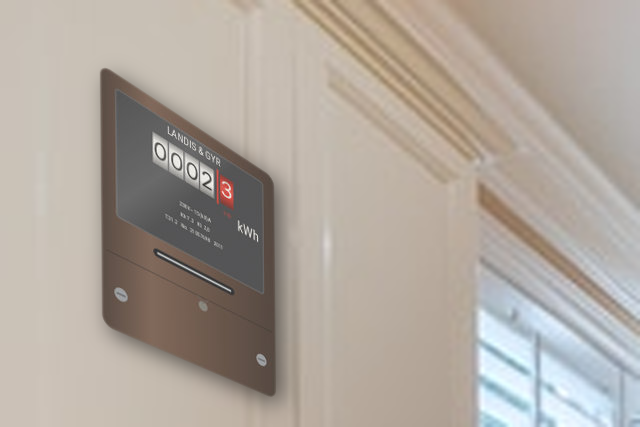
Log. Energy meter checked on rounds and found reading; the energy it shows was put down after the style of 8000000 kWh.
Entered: 2.3 kWh
